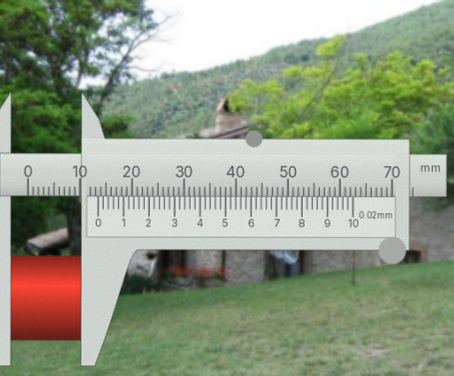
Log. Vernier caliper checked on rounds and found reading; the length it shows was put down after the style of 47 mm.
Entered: 13.5 mm
